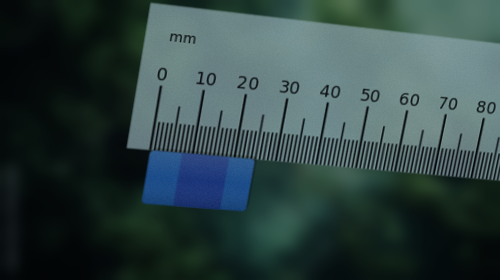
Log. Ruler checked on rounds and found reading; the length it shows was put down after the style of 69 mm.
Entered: 25 mm
